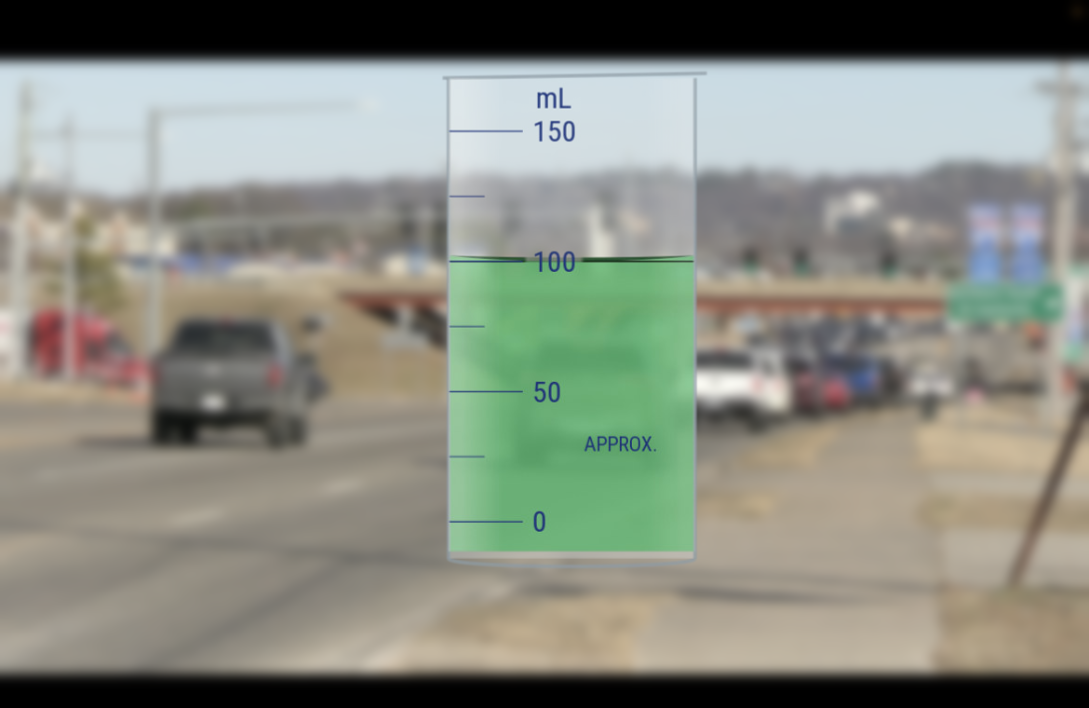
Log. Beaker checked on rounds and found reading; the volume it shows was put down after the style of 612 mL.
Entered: 100 mL
